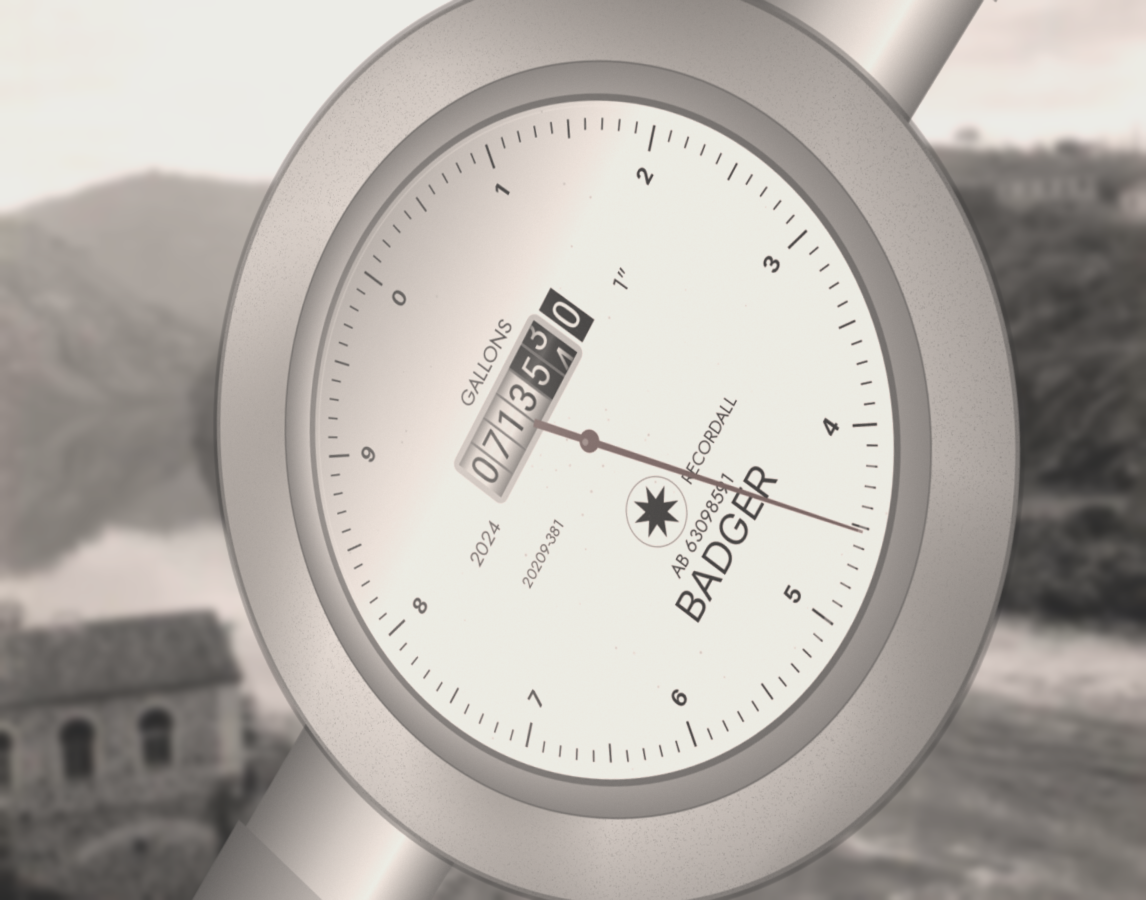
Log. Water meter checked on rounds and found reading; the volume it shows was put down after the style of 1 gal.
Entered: 713534.5 gal
